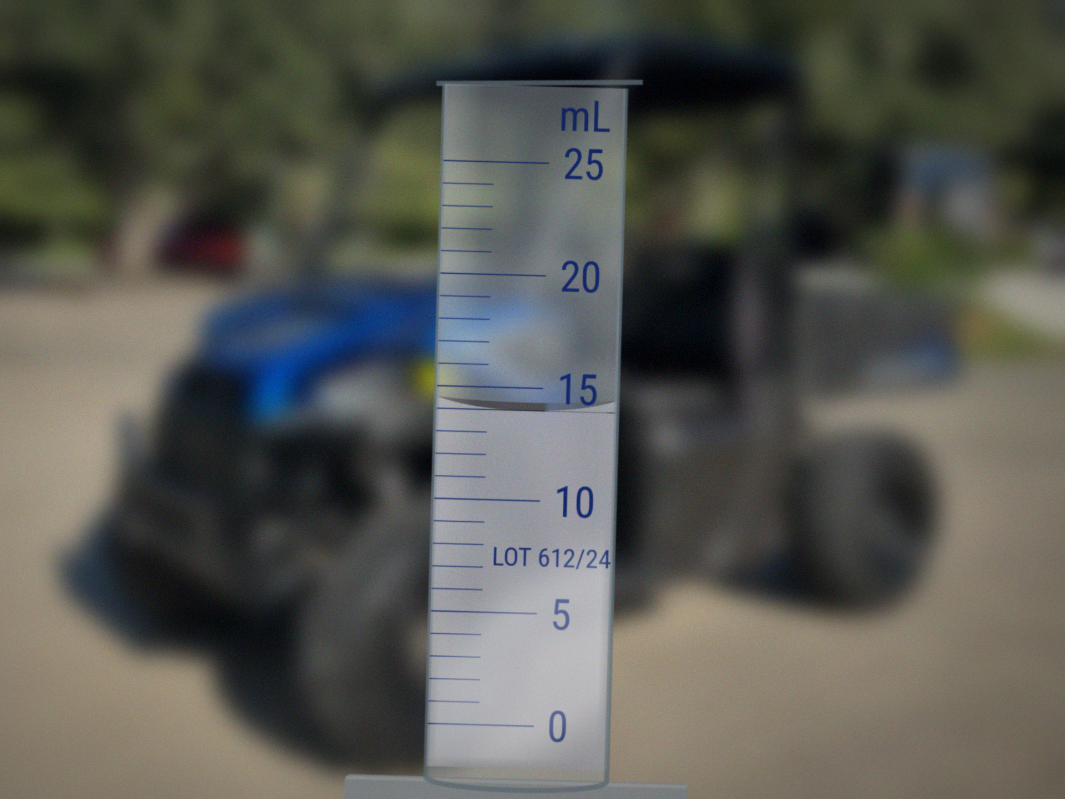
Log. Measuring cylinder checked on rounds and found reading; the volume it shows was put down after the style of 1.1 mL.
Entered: 14 mL
